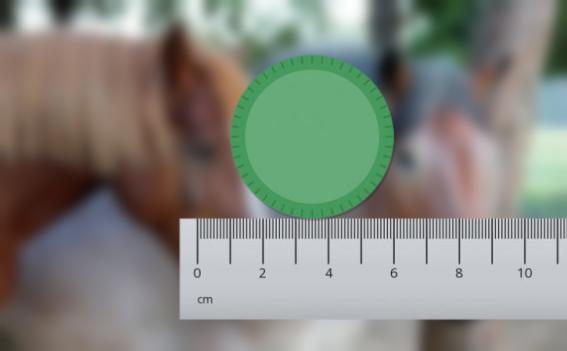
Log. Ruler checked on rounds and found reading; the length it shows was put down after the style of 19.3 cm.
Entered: 5 cm
